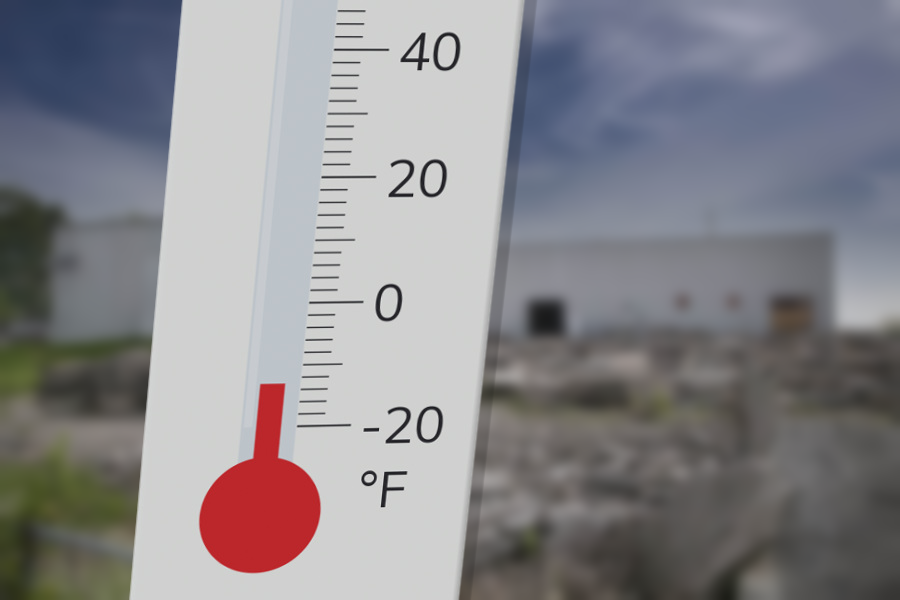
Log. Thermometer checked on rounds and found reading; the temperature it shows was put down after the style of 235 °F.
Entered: -13 °F
